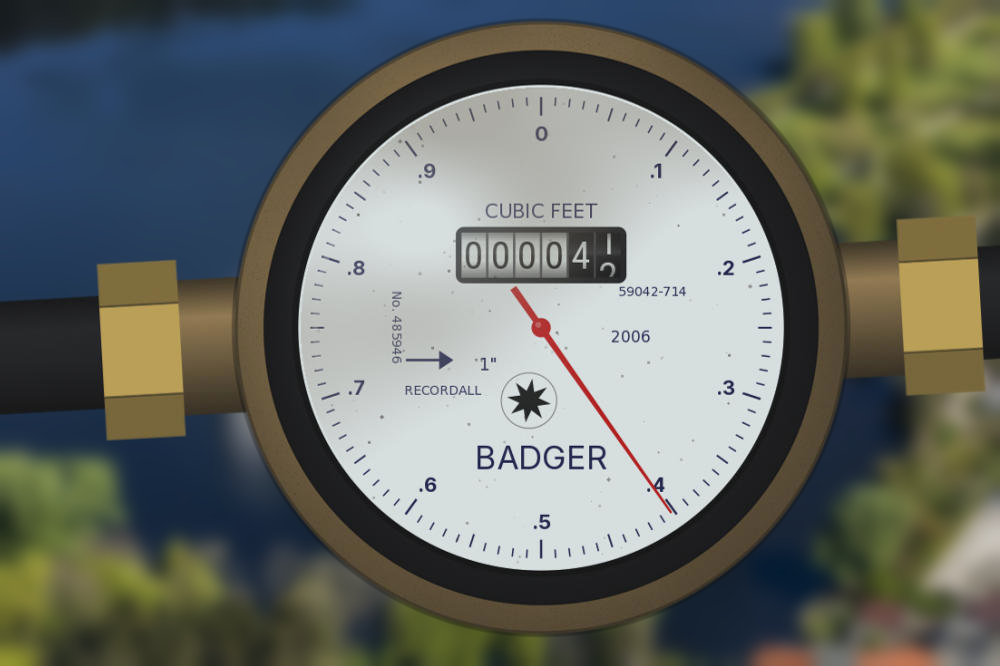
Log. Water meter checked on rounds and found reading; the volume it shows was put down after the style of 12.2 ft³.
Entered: 41.40 ft³
